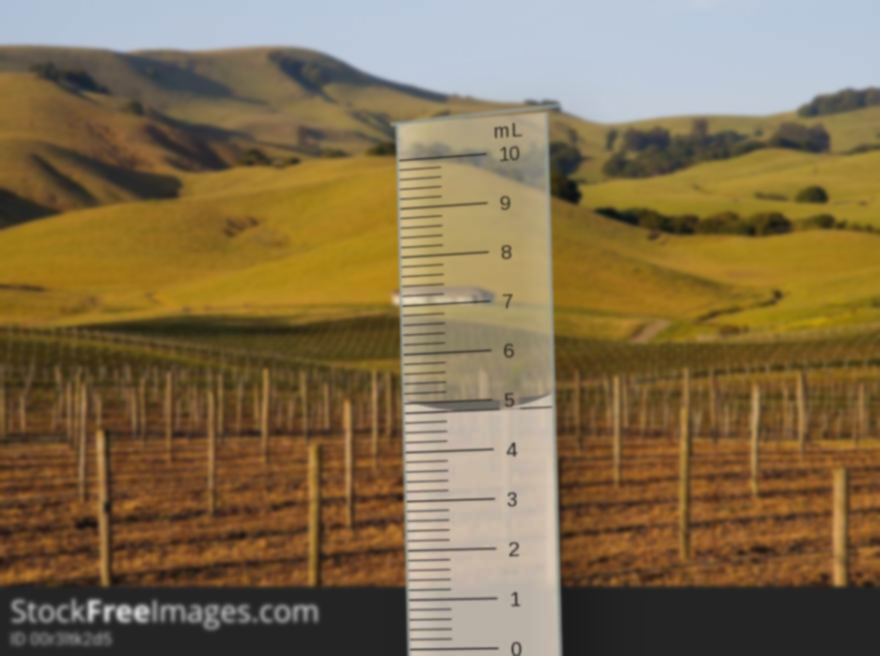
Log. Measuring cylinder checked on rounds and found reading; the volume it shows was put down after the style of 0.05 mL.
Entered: 4.8 mL
